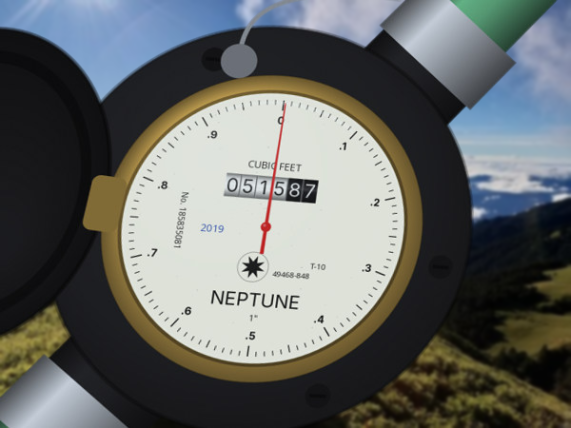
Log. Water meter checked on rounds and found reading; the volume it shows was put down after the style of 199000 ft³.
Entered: 51587.00 ft³
